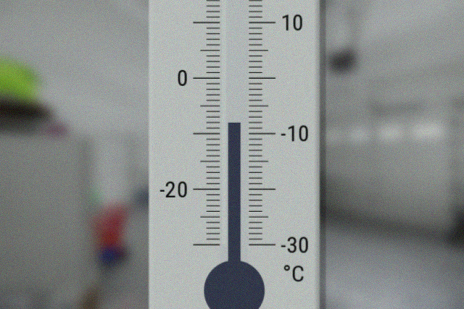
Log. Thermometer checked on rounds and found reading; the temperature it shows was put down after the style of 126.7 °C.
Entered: -8 °C
